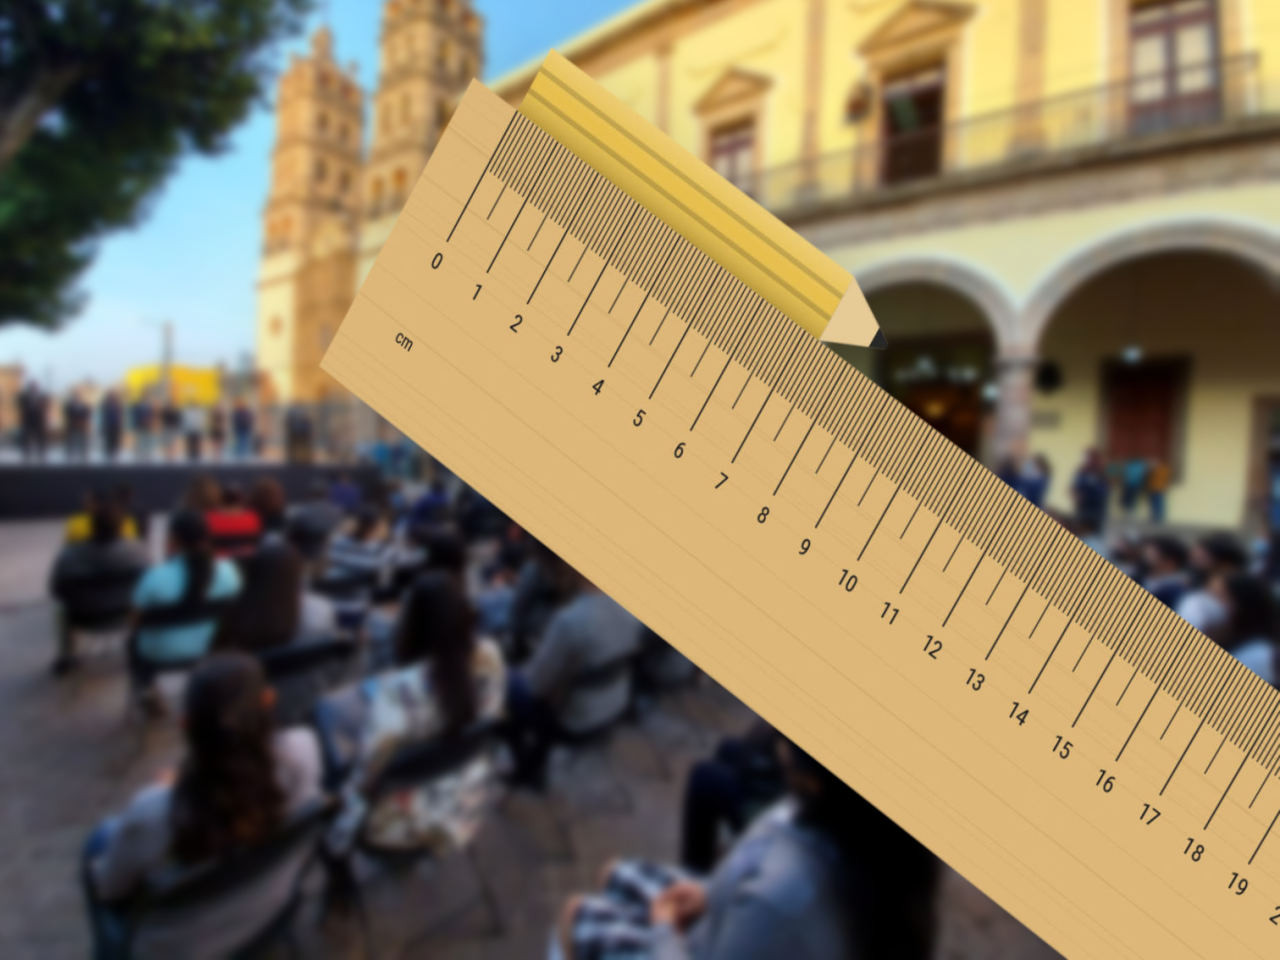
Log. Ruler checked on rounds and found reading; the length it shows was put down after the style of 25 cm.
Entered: 8.5 cm
